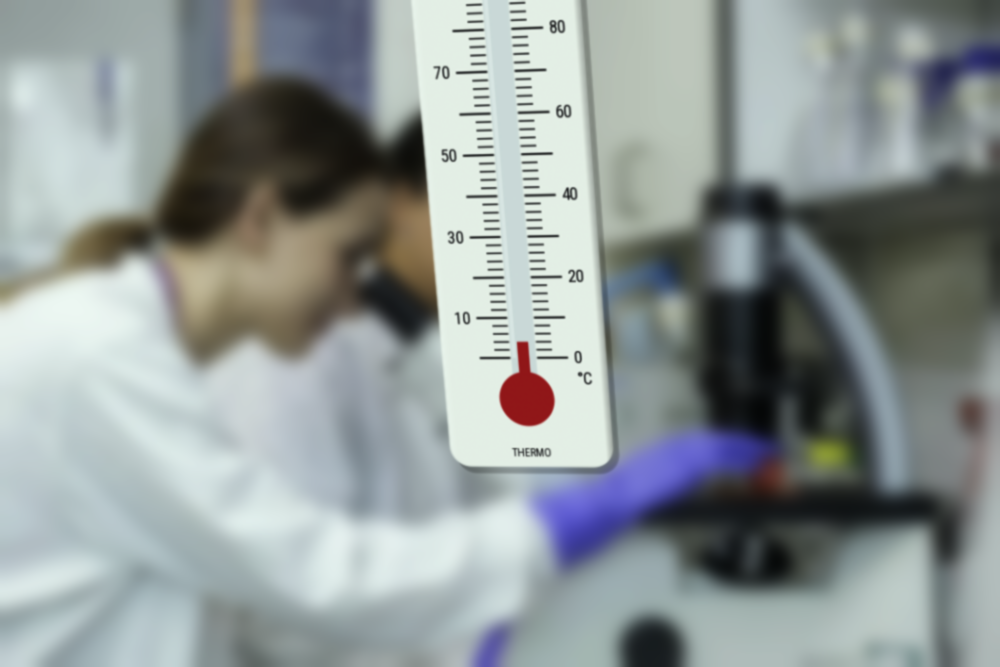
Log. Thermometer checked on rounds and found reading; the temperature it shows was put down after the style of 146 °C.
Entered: 4 °C
